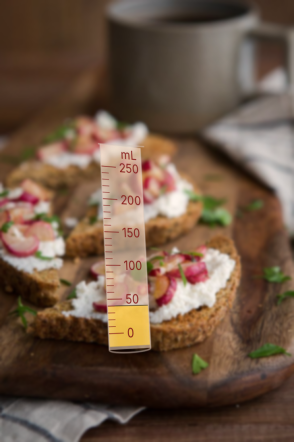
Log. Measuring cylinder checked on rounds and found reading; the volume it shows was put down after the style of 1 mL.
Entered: 40 mL
